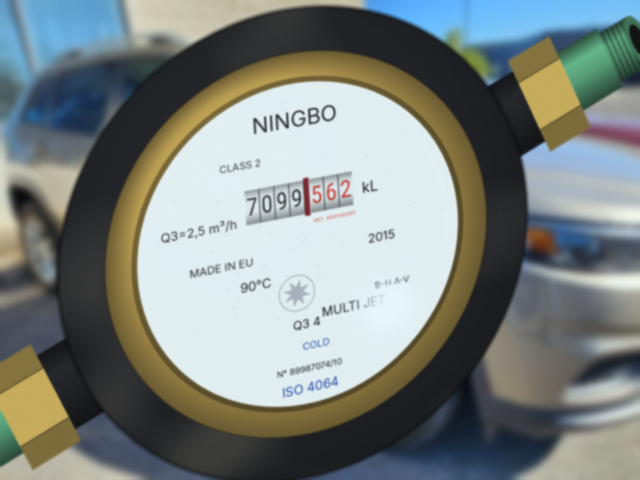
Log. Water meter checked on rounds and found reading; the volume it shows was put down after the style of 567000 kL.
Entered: 7099.562 kL
